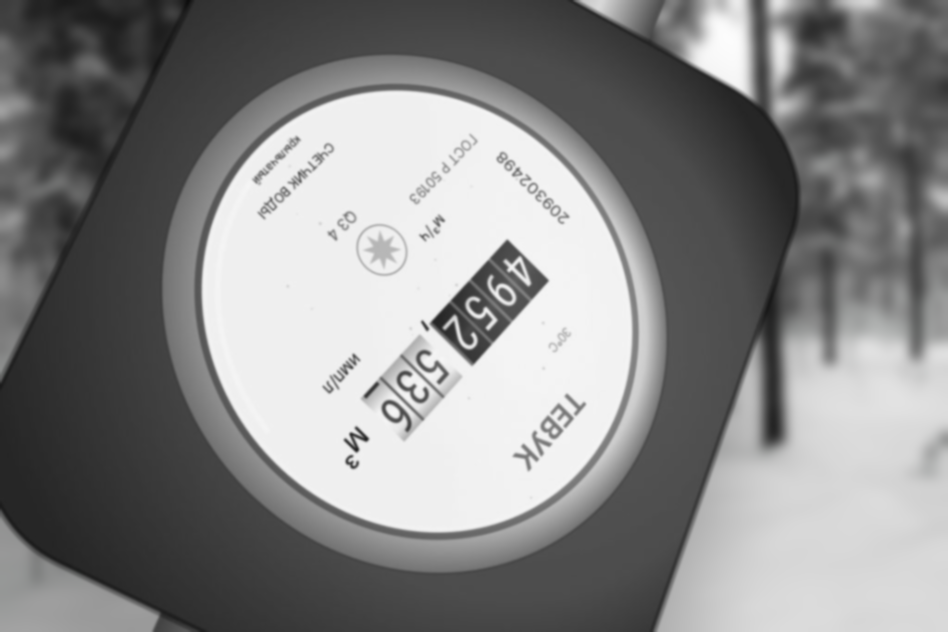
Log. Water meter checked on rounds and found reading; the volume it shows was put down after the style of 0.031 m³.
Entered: 4952.536 m³
